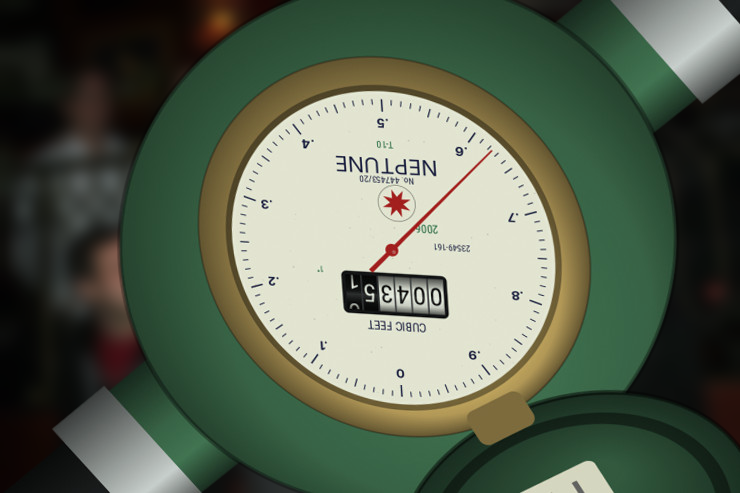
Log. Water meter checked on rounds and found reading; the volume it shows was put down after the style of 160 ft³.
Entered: 4350.62 ft³
